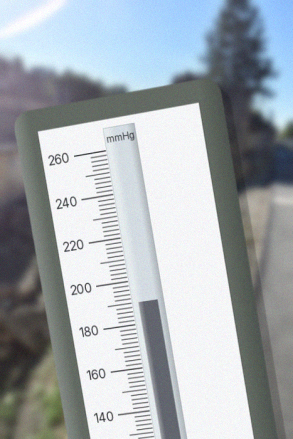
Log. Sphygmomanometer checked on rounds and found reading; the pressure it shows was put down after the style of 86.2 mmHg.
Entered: 190 mmHg
